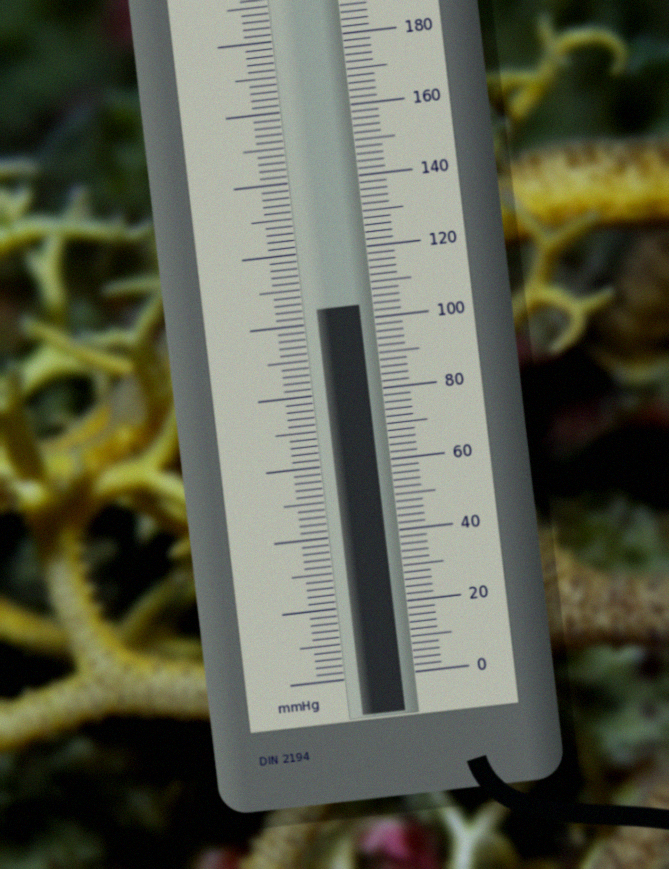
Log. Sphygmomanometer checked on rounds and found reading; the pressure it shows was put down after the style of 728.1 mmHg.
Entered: 104 mmHg
